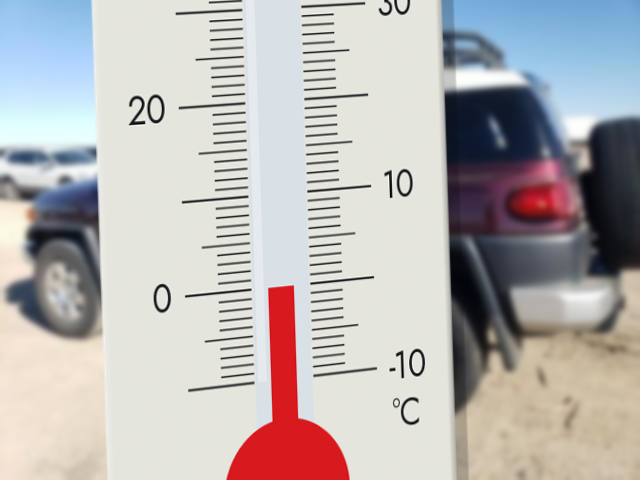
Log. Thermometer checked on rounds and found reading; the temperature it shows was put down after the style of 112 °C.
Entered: 0 °C
